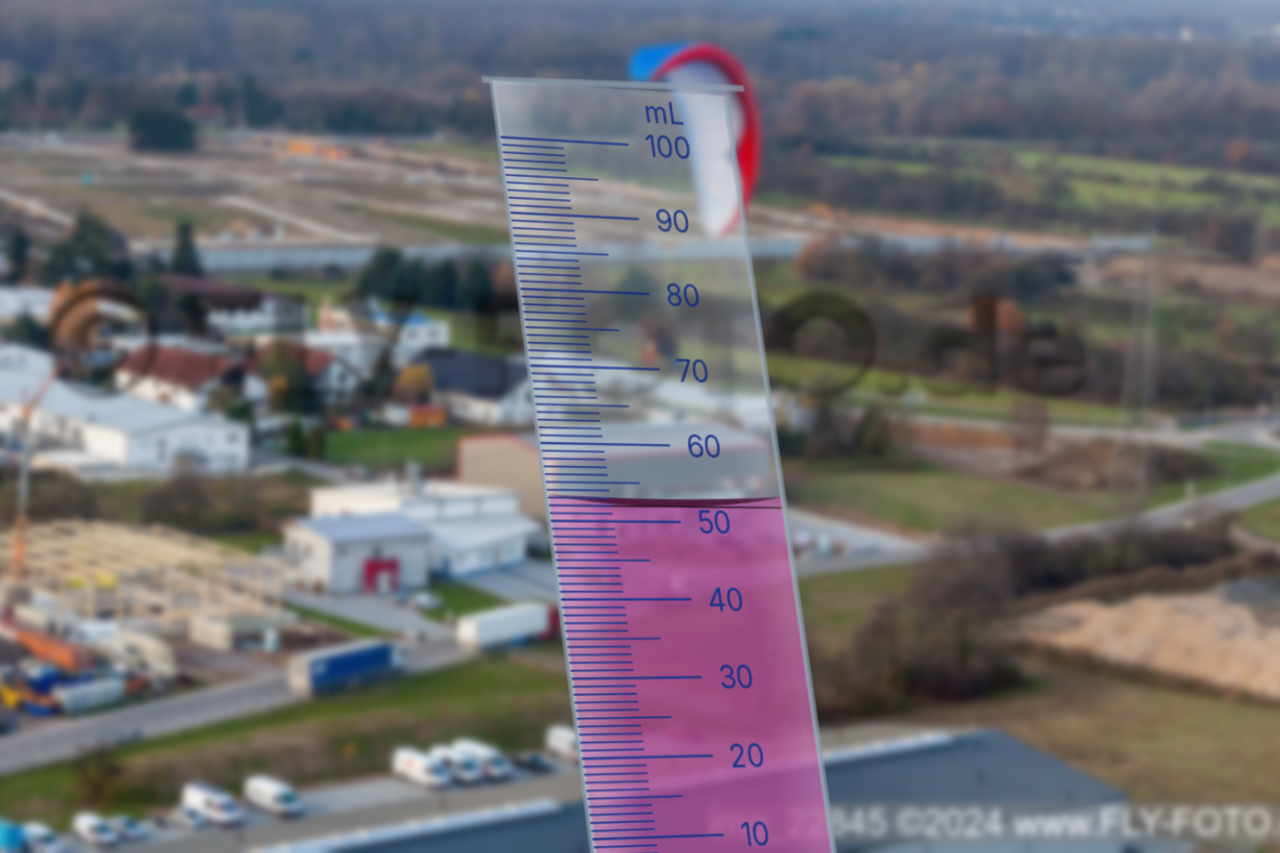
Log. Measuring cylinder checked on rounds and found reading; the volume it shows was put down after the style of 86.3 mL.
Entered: 52 mL
